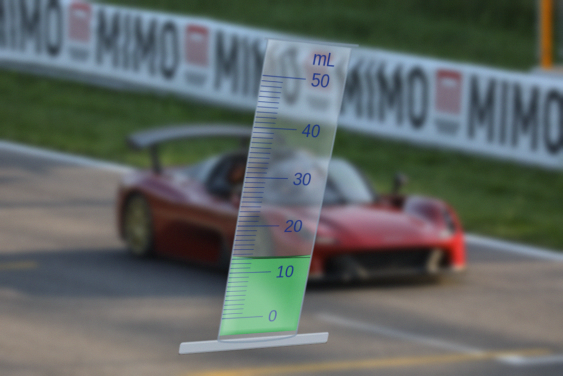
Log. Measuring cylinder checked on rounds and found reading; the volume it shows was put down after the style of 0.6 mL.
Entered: 13 mL
